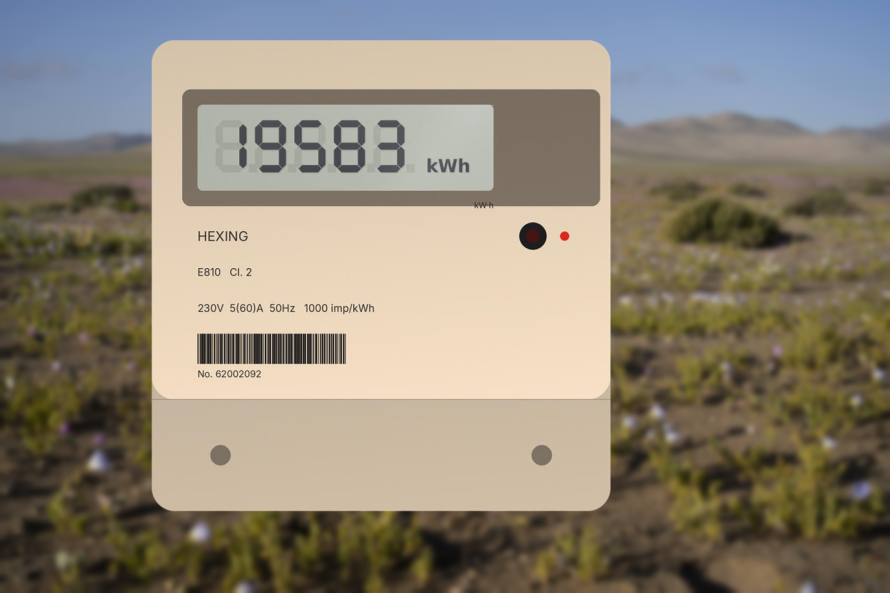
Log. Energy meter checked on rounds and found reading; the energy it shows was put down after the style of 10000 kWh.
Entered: 19583 kWh
